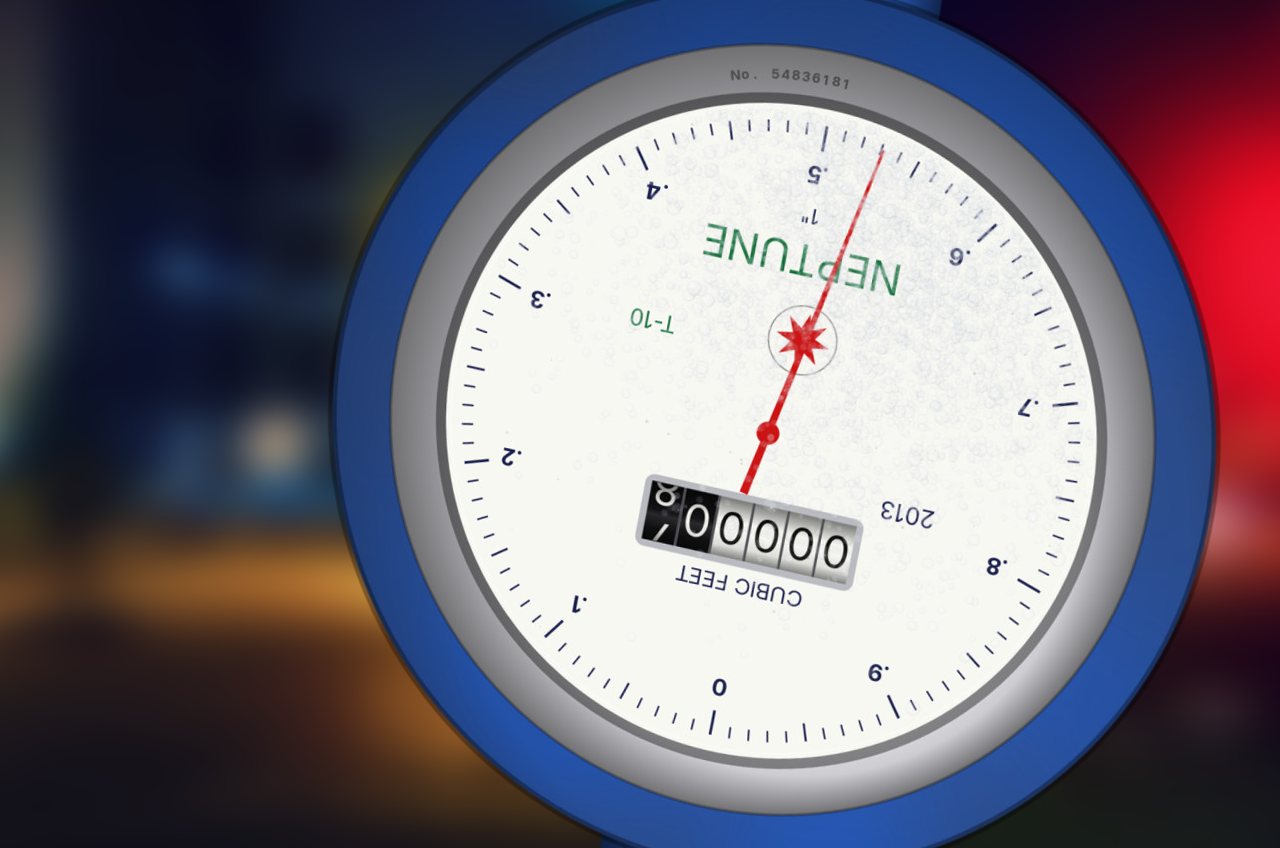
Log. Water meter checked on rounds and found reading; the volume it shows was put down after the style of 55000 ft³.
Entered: 7.53 ft³
